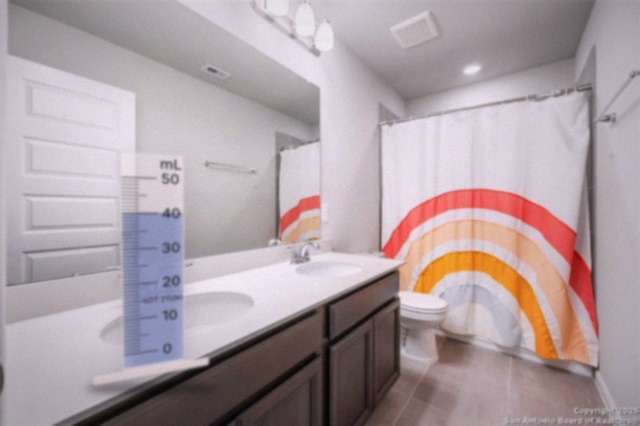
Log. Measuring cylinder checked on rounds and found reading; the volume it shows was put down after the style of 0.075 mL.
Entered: 40 mL
